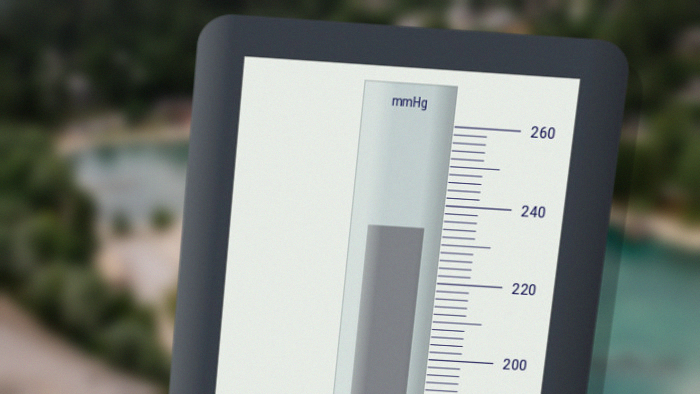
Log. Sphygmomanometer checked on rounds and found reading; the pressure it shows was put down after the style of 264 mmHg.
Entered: 234 mmHg
